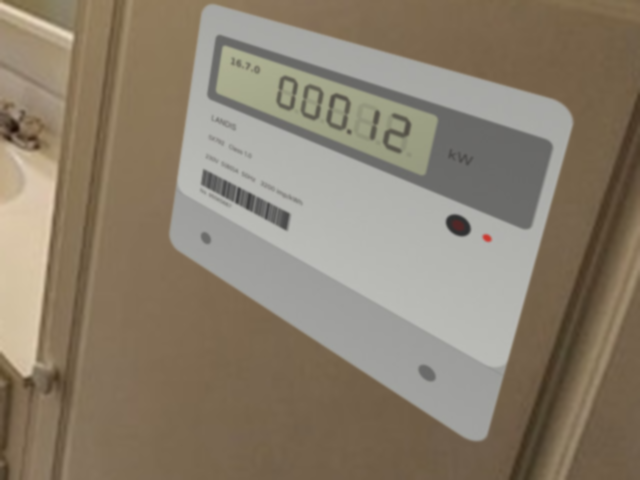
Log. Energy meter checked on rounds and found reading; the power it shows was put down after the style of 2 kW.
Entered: 0.12 kW
